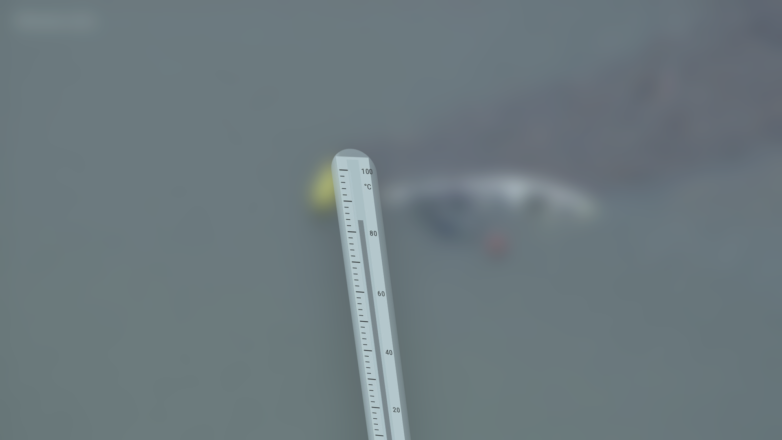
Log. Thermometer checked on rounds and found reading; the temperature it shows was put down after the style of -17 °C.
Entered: 84 °C
